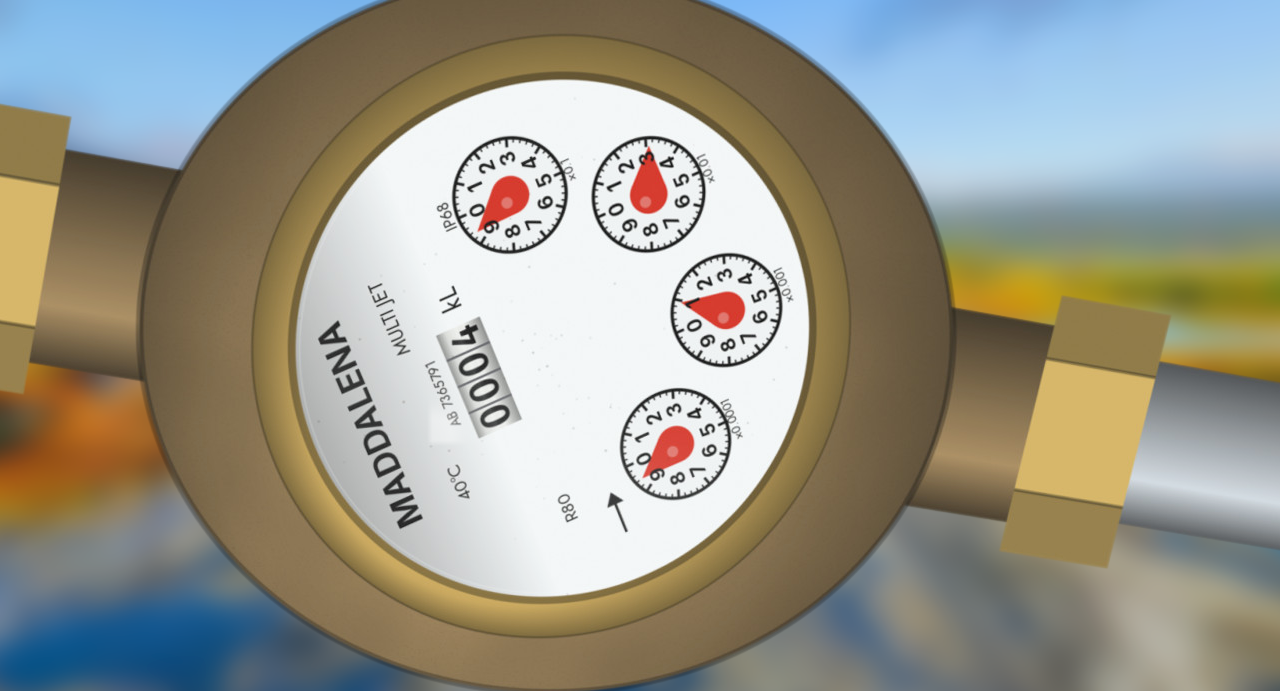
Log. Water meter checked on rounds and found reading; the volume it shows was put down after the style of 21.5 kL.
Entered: 3.9309 kL
